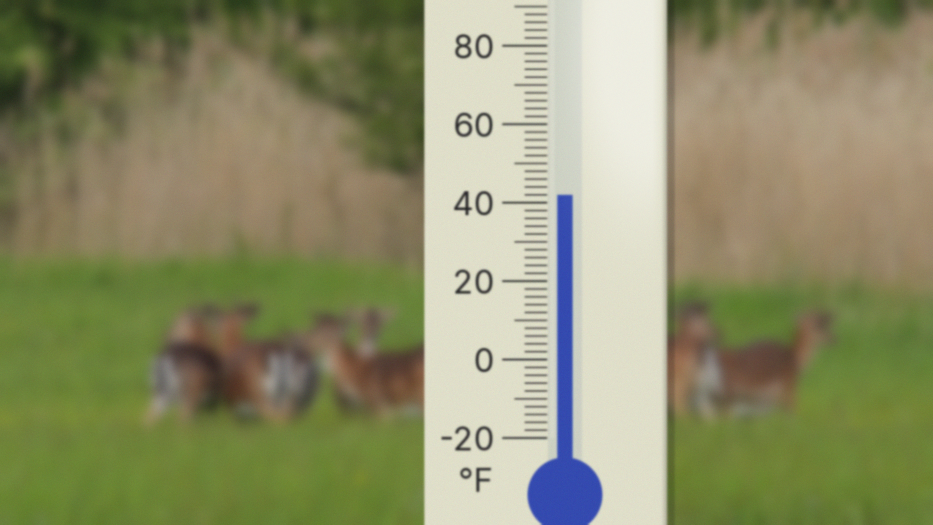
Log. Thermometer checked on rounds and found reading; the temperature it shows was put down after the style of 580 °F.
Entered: 42 °F
